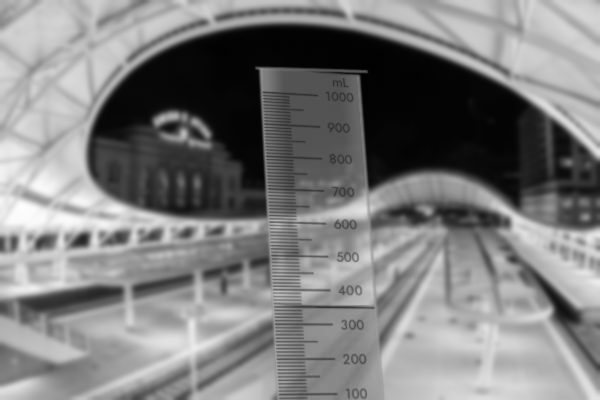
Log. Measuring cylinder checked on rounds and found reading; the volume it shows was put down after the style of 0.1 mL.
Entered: 350 mL
